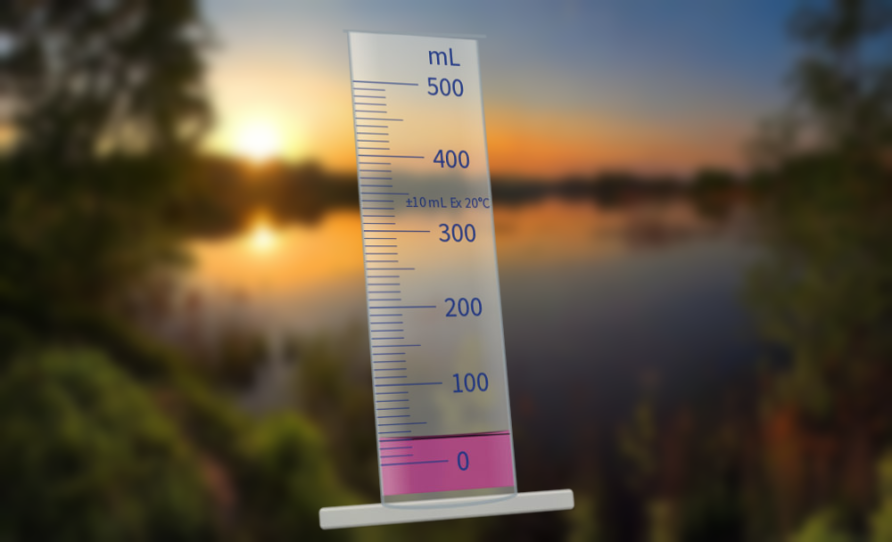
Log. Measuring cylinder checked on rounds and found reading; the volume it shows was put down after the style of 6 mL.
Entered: 30 mL
